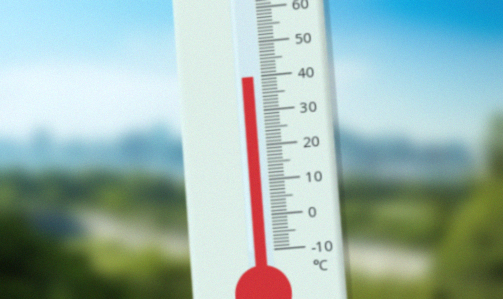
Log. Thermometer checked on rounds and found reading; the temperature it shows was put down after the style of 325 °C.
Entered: 40 °C
